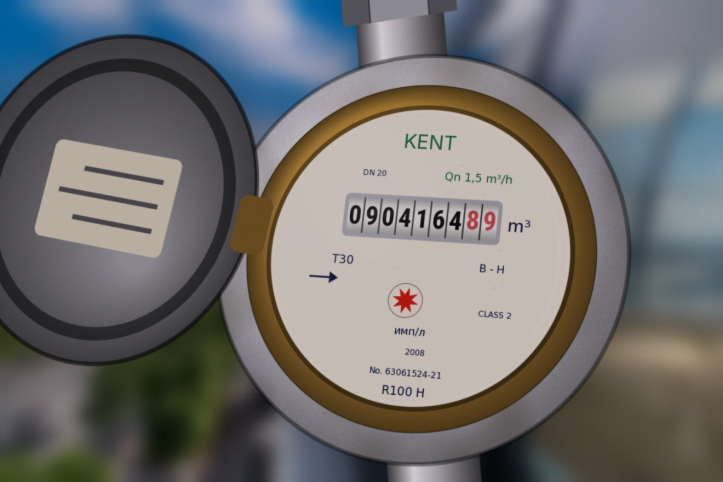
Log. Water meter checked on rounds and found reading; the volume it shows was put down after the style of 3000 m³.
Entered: 904164.89 m³
